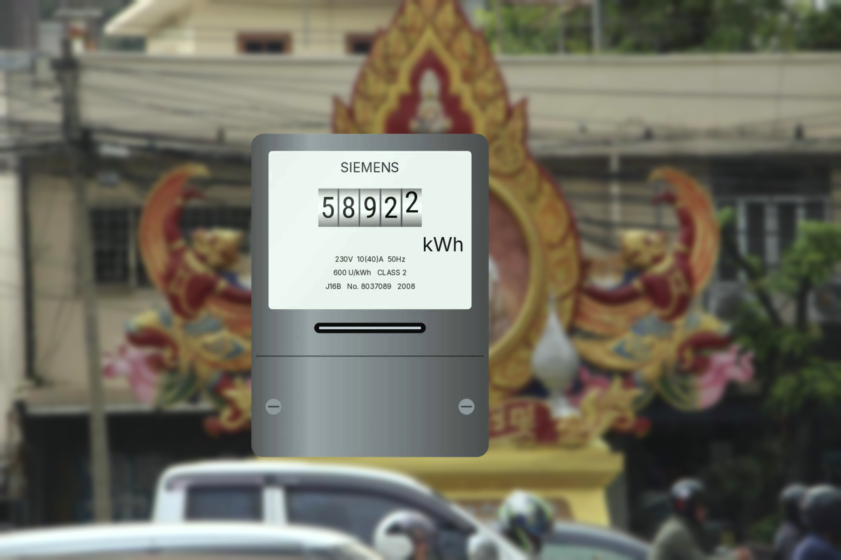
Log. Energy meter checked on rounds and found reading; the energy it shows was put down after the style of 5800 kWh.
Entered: 58922 kWh
